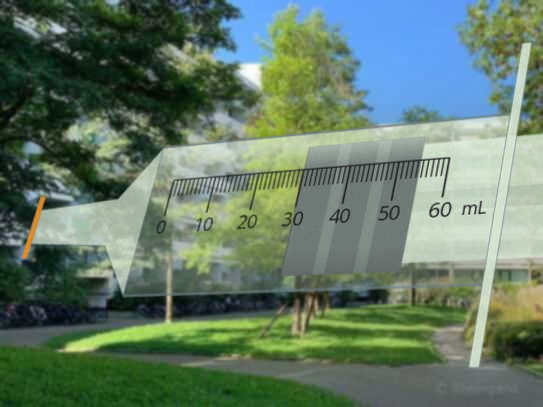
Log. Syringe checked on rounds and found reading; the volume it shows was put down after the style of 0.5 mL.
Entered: 30 mL
